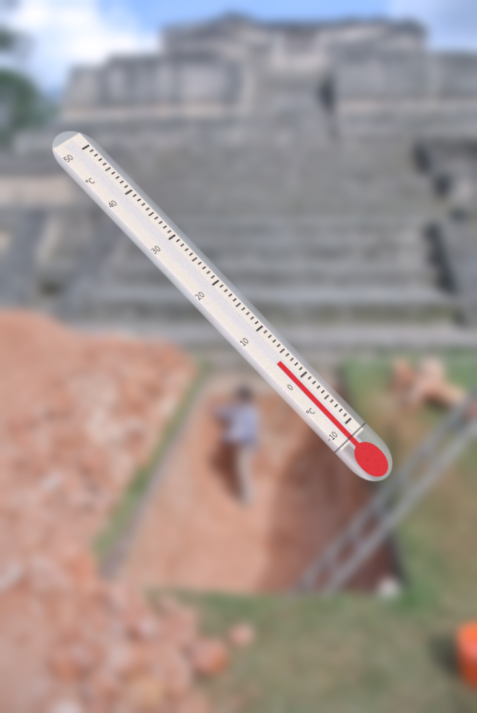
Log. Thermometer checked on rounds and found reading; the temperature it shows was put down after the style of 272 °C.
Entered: 4 °C
